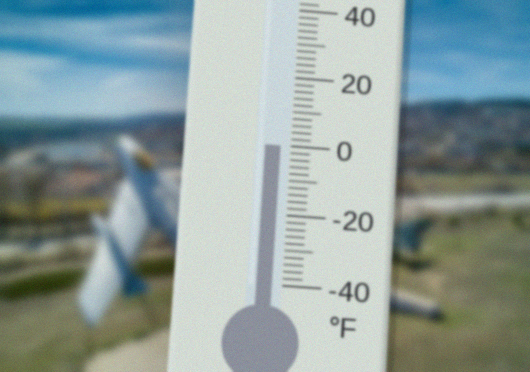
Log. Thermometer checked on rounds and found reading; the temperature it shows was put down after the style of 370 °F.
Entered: 0 °F
